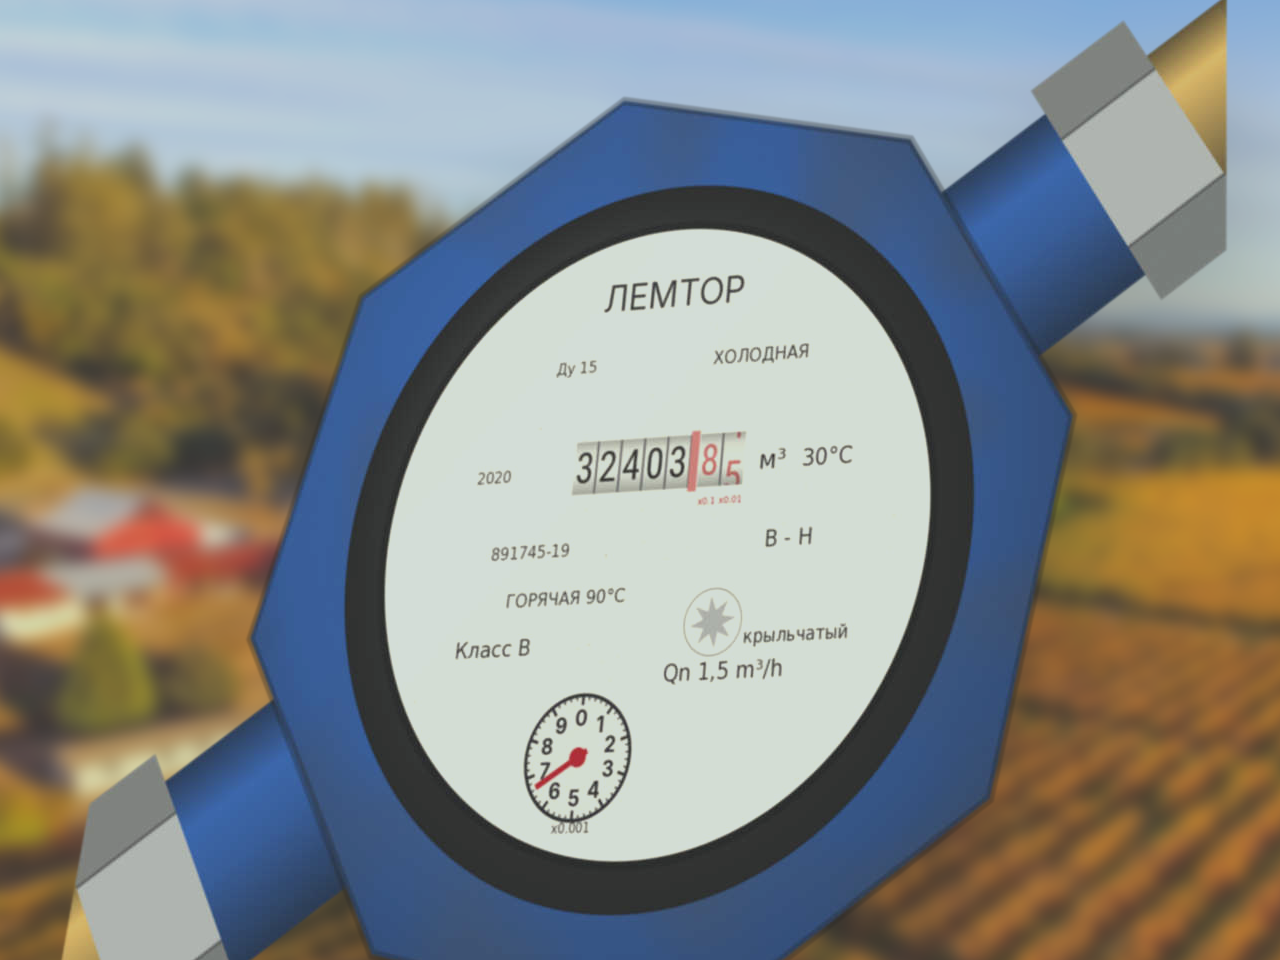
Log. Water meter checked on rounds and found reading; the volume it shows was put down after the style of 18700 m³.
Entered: 32403.846 m³
